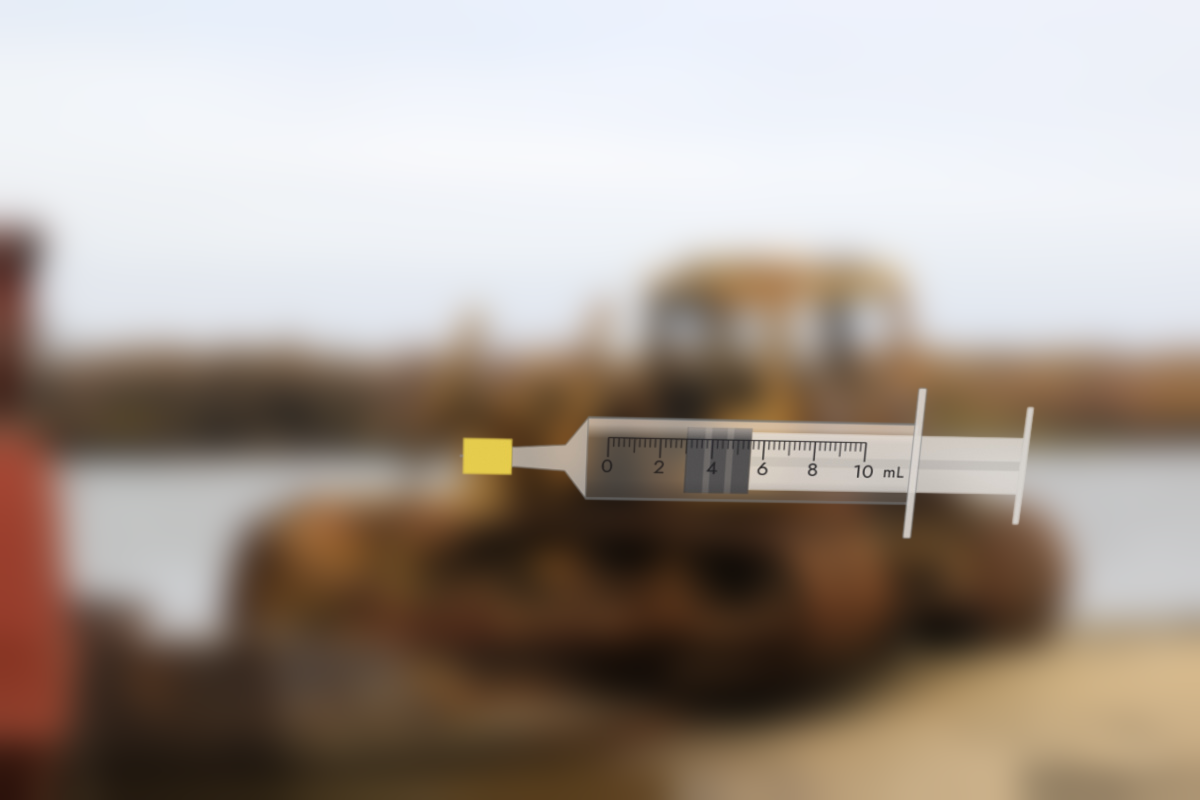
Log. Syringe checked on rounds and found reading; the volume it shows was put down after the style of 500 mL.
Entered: 3 mL
